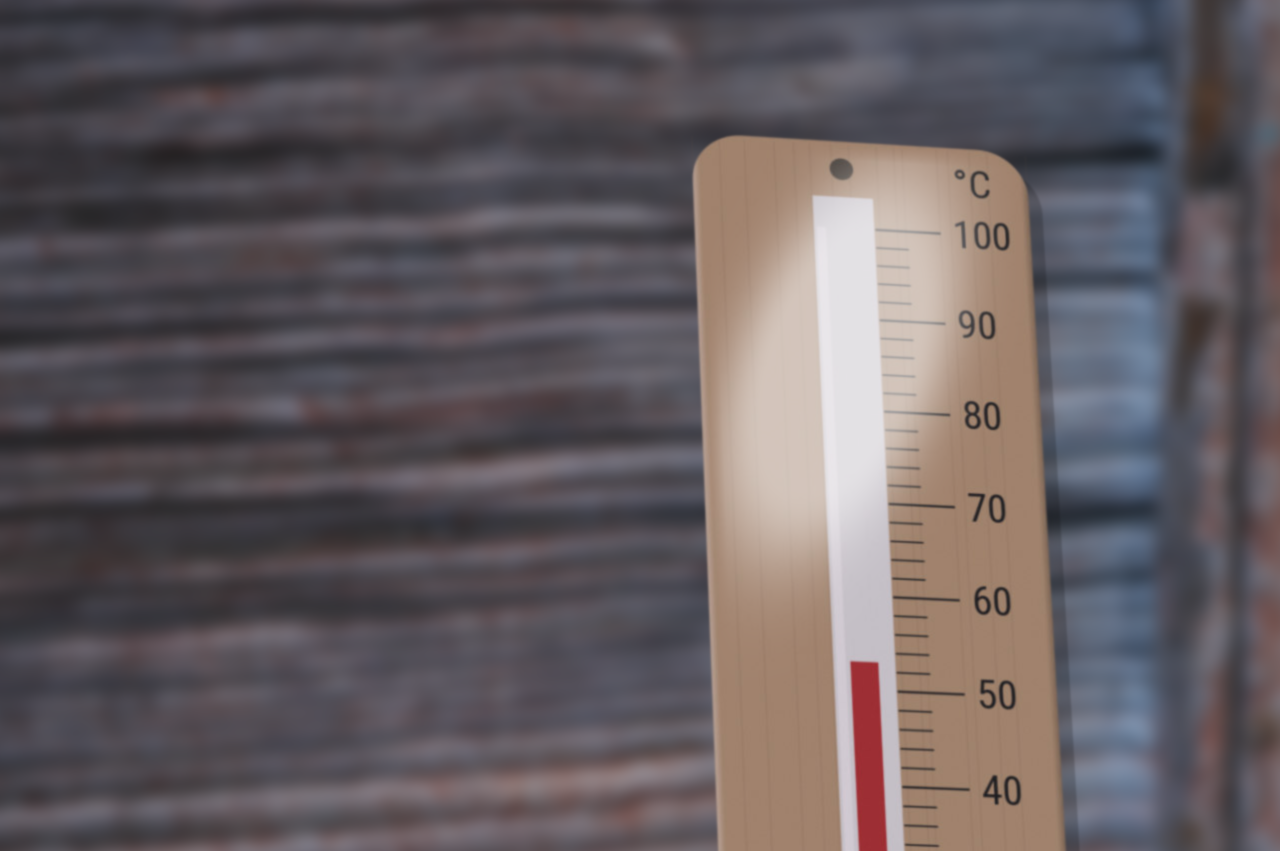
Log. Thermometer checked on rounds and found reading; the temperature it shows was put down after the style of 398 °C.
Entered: 53 °C
